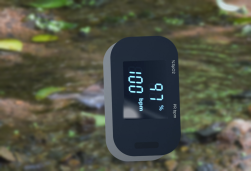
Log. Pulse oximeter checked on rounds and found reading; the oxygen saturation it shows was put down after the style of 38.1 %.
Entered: 97 %
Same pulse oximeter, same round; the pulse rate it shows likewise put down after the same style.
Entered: 100 bpm
